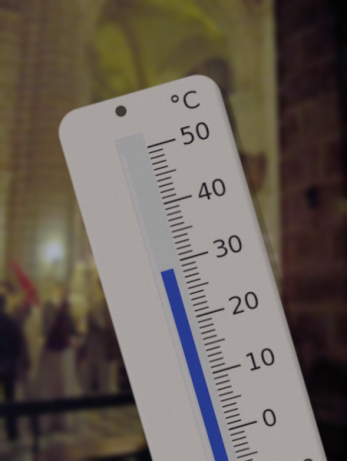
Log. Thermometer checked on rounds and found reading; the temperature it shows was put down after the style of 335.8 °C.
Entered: 29 °C
